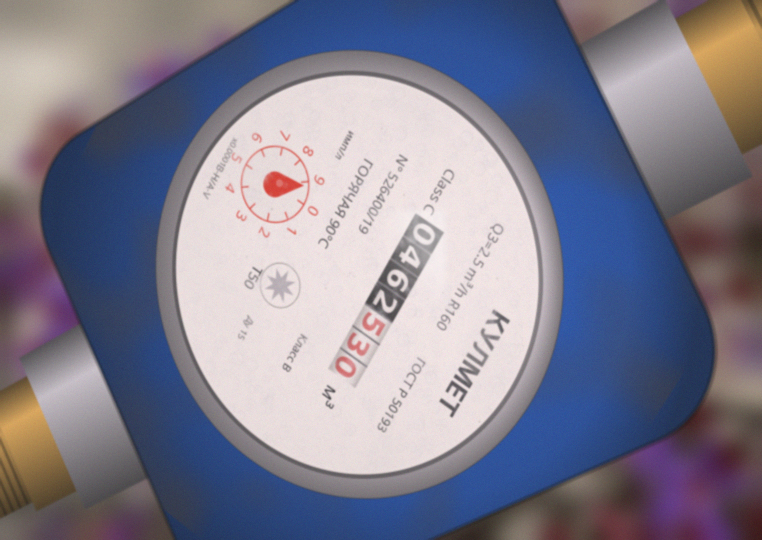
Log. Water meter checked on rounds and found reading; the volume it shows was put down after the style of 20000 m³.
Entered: 462.5299 m³
